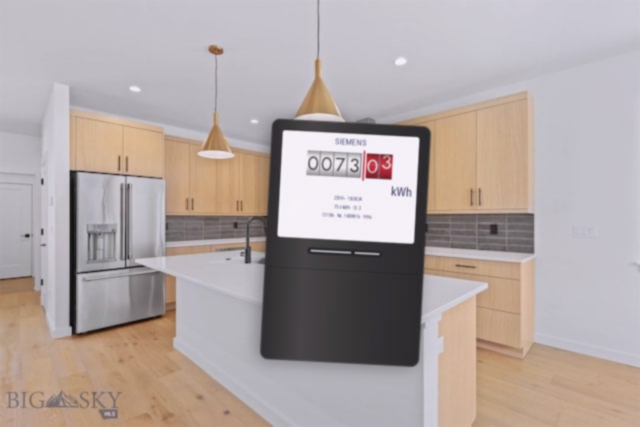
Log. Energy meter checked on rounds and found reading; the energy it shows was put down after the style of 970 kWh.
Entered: 73.03 kWh
